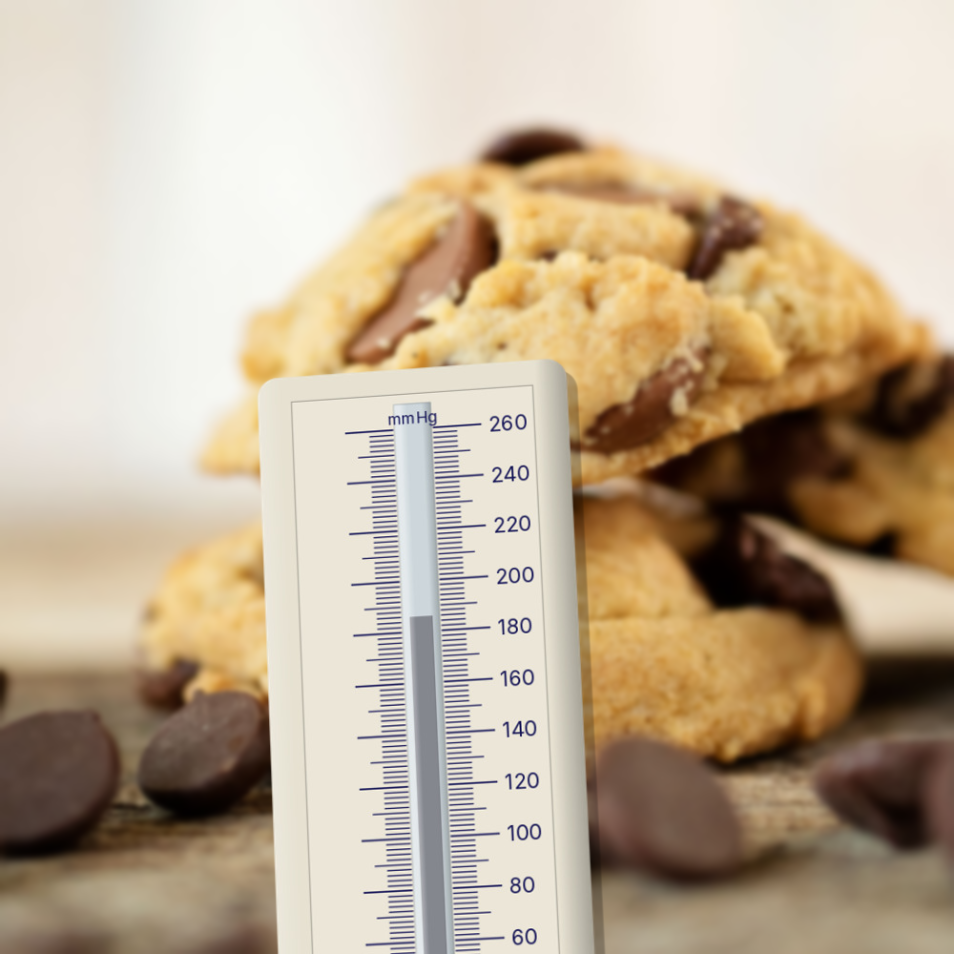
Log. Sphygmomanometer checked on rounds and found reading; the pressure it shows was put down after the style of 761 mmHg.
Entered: 186 mmHg
